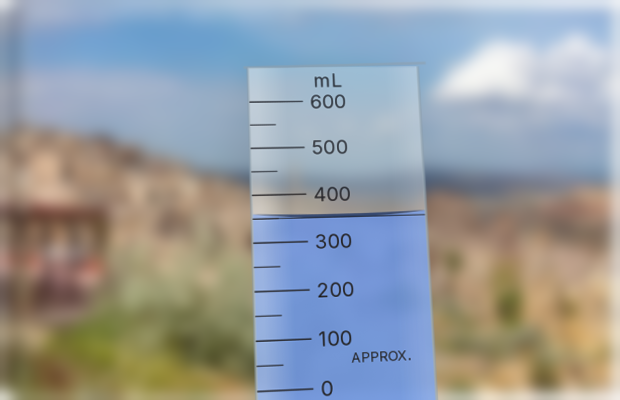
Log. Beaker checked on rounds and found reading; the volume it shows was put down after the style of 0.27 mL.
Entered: 350 mL
